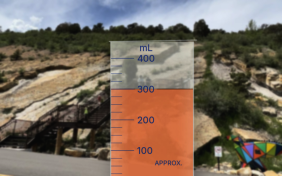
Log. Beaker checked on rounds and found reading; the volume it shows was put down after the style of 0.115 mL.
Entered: 300 mL
